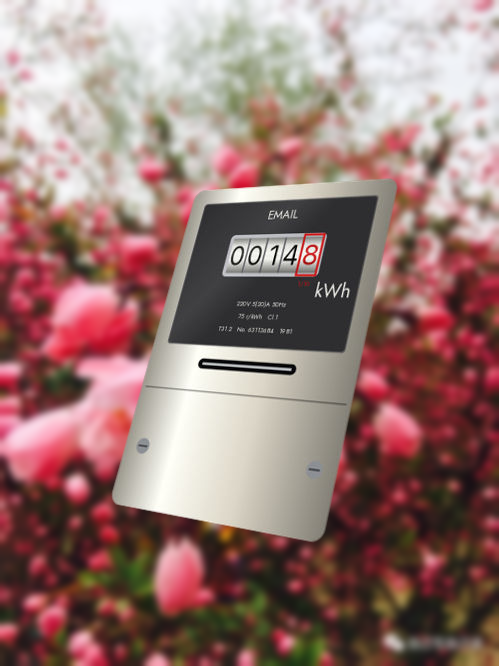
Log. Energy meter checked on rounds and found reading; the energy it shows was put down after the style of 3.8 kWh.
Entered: 14.8 kWh
